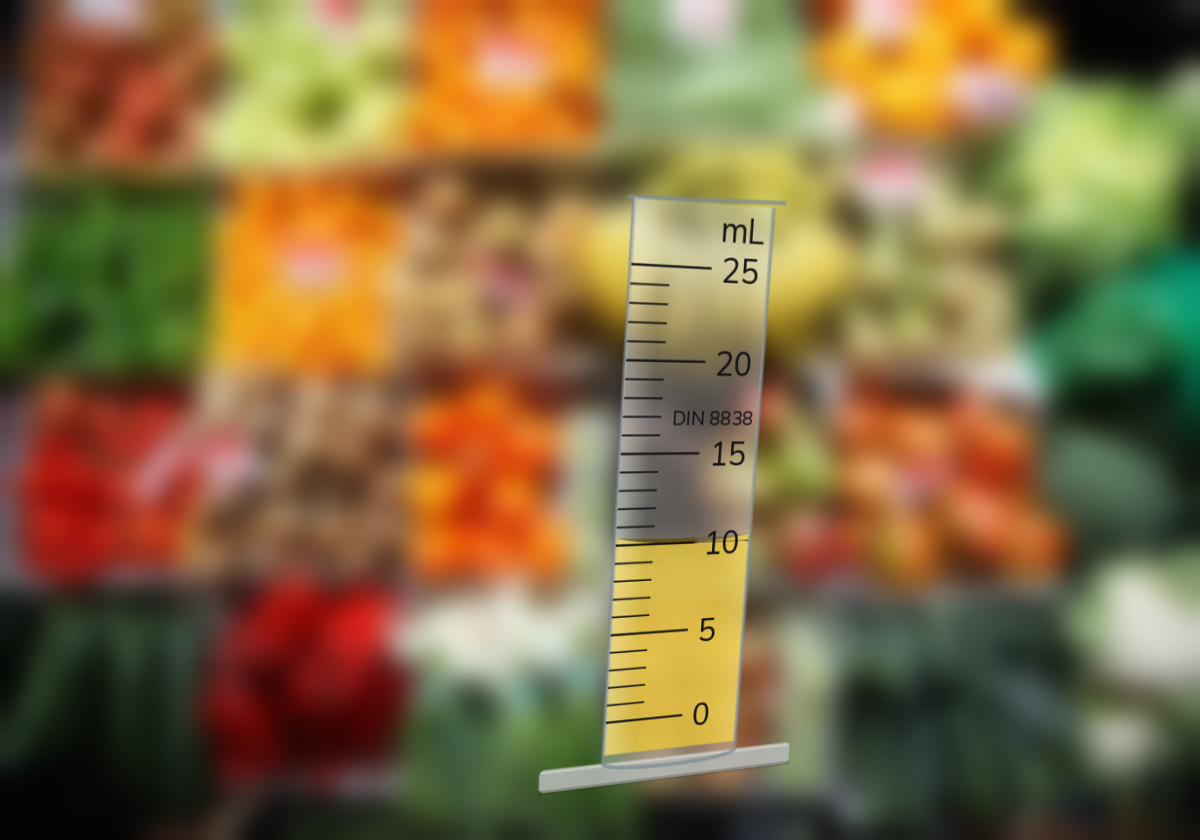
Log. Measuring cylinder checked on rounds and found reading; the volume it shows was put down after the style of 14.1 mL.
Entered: 10 mL
